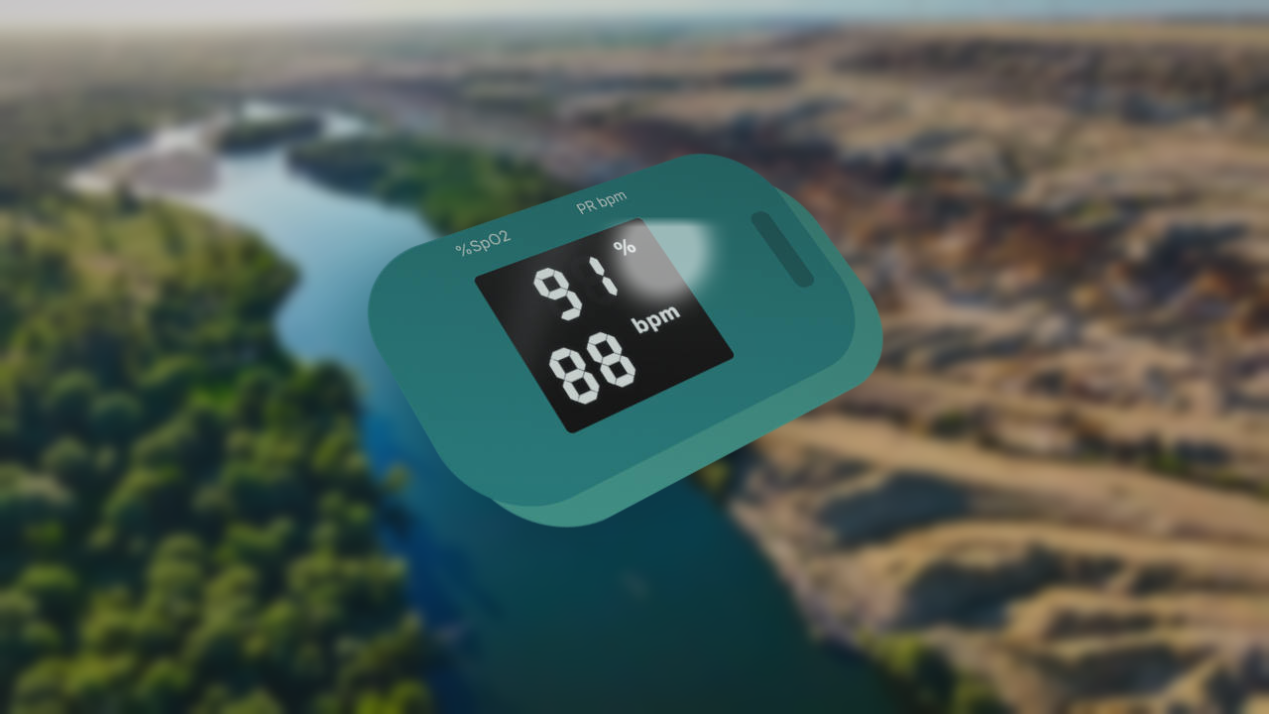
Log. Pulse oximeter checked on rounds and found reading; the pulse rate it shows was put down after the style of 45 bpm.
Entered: 88 bpm
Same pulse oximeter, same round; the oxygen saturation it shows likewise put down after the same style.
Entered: 91 %
